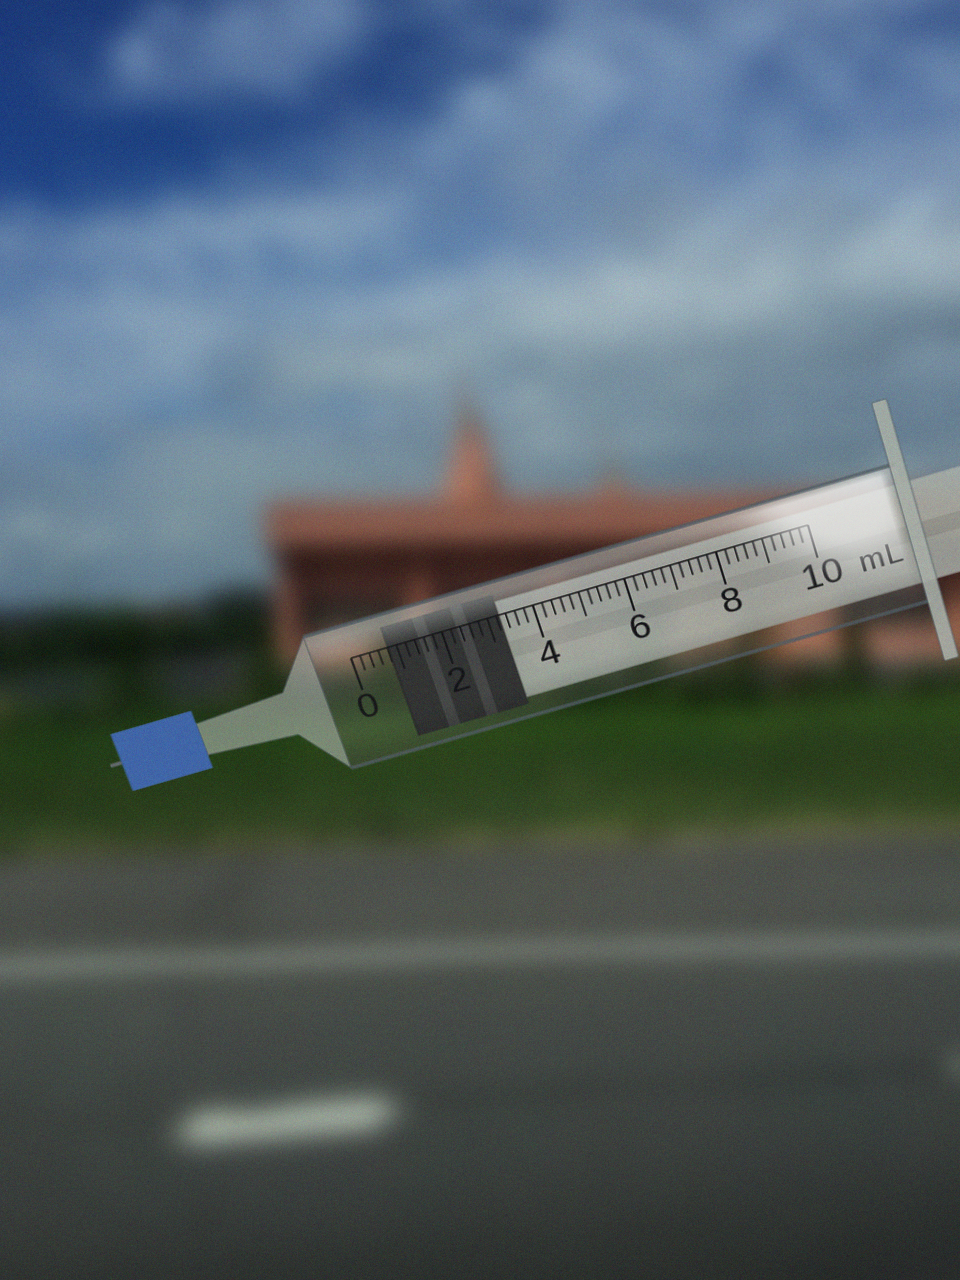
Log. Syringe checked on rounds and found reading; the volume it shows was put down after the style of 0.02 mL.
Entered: 0.8 mL
